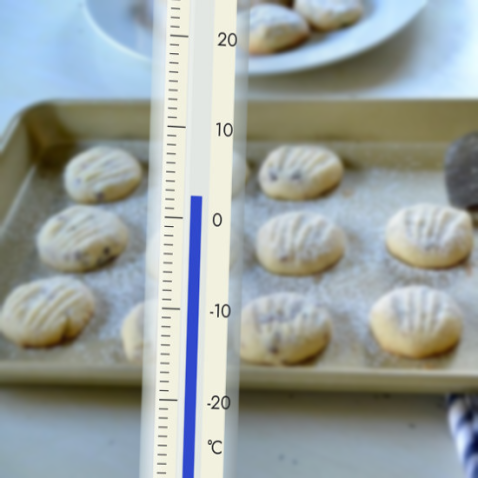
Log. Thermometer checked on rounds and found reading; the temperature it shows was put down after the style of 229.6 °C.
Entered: 2.5 °C
